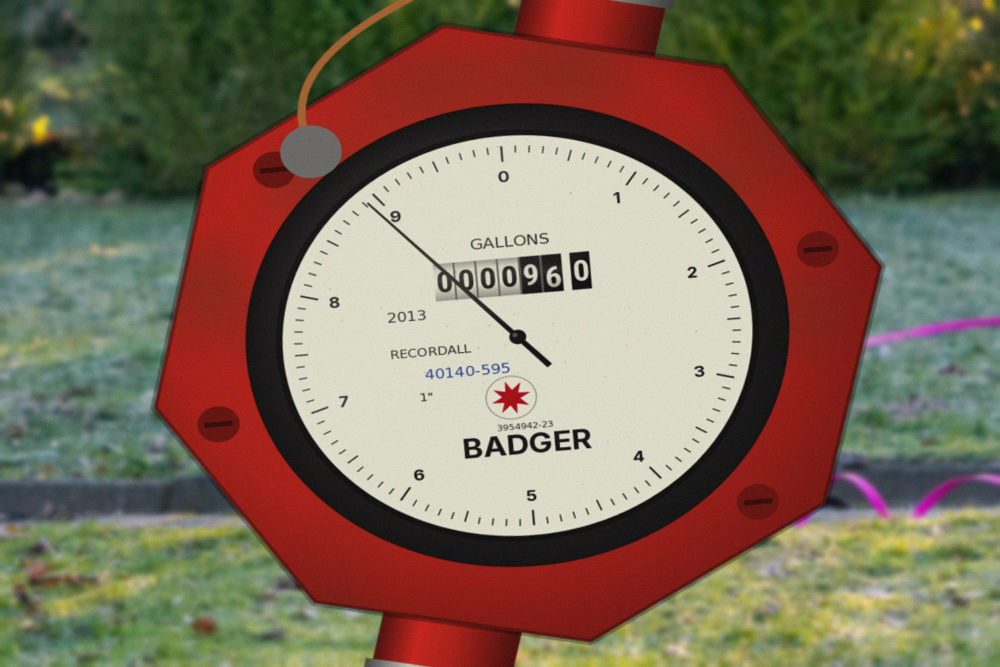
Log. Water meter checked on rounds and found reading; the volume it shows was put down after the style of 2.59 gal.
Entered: 958.9 gal
